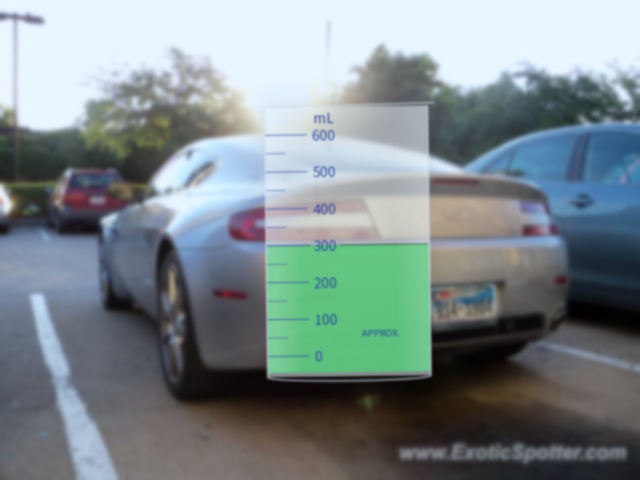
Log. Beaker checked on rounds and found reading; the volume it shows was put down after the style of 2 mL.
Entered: 300 mL
